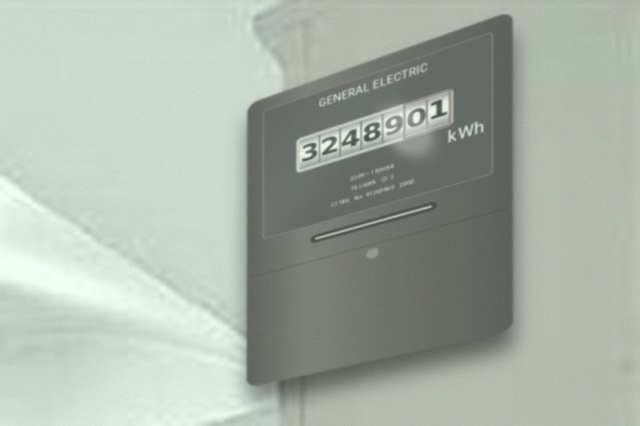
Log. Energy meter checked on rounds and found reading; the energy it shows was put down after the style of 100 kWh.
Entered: 32489.01 kWh
